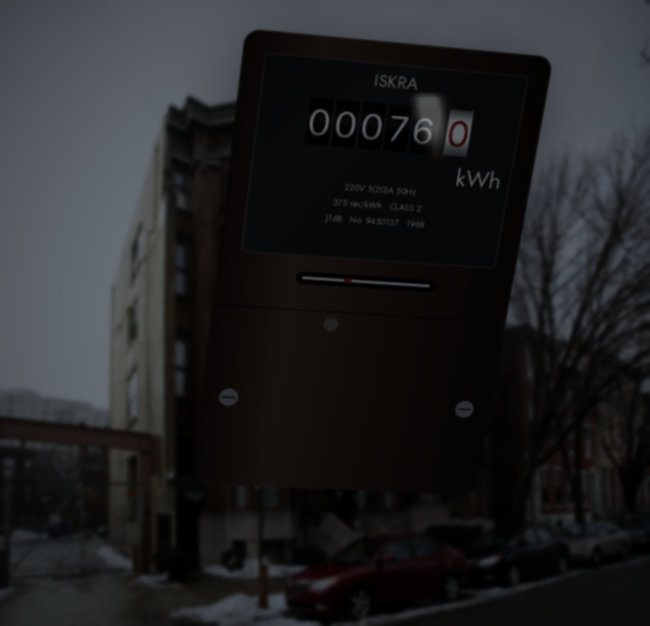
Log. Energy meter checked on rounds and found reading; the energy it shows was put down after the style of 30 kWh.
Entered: 76.0 kWh
